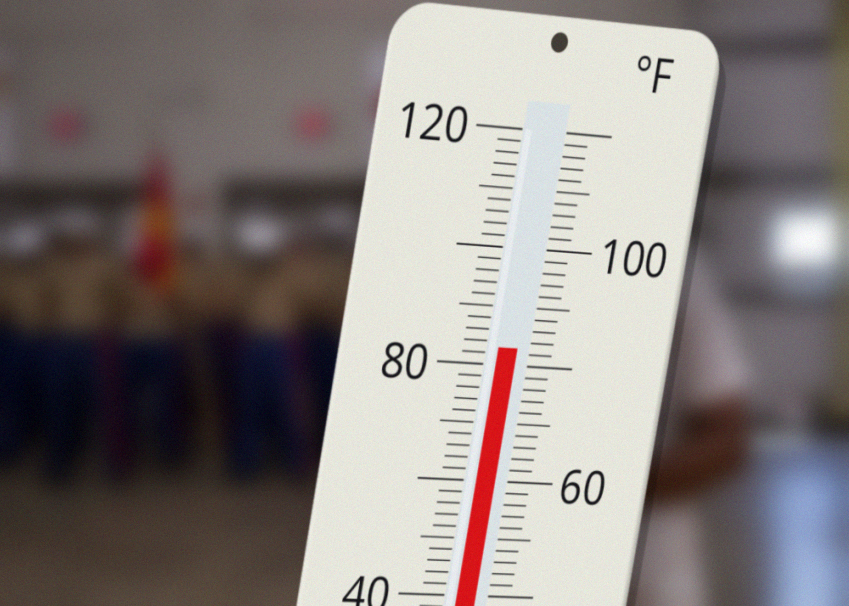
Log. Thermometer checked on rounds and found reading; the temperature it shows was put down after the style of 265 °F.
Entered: 83 °F
